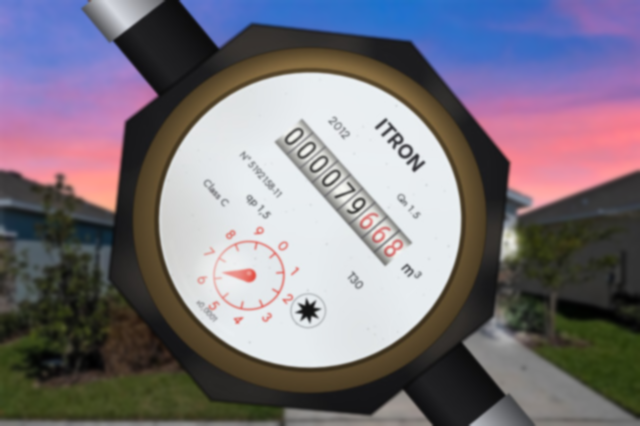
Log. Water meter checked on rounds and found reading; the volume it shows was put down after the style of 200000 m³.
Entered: 79.6686 m³
